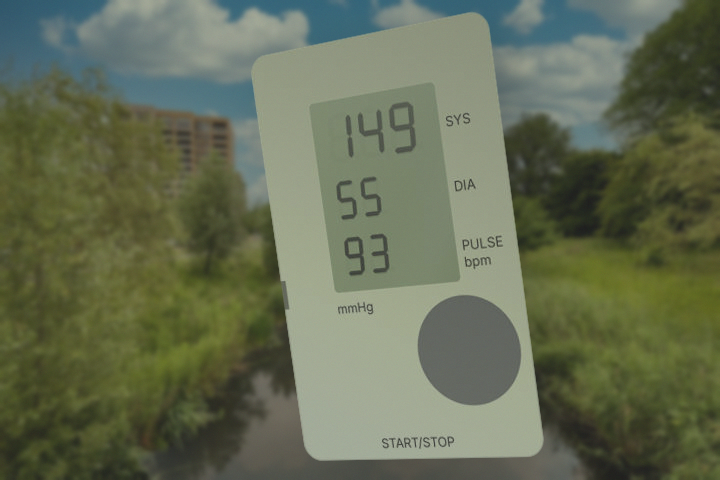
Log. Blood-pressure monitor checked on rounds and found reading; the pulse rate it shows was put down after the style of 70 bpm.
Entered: 93 bpm
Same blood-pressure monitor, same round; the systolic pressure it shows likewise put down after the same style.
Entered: 149 mmHg
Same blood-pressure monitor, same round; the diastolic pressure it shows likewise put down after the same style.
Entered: 55 mmHg
